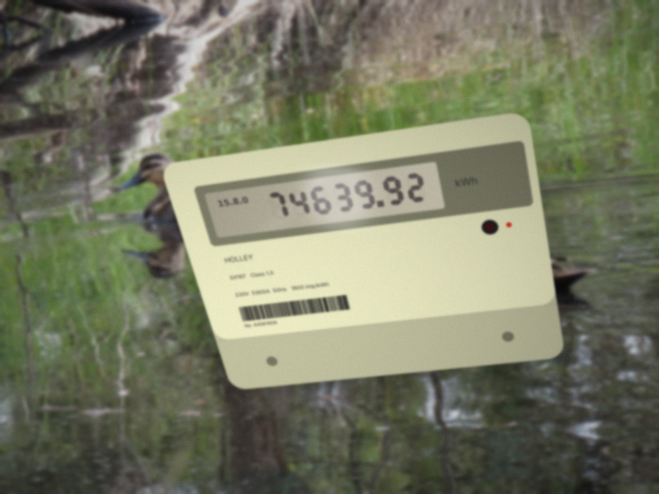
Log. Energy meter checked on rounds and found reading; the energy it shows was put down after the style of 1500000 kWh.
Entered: 74639.92 kWh
